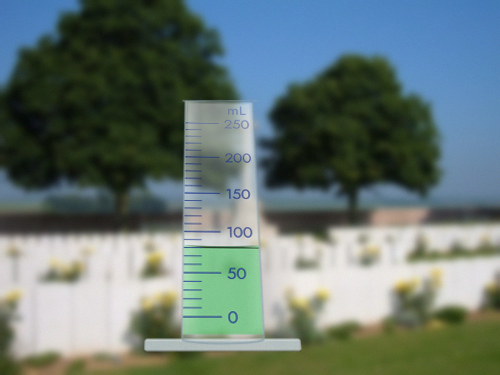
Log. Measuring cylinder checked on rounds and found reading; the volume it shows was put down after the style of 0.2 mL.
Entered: 80 mL
